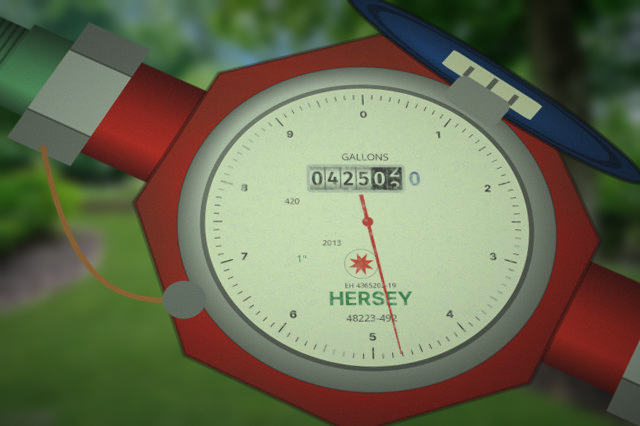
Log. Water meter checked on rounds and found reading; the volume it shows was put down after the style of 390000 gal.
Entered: 425024.7 gal
